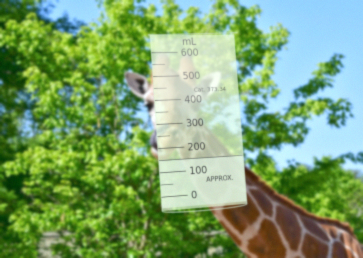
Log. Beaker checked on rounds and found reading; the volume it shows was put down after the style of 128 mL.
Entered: 150 mL
